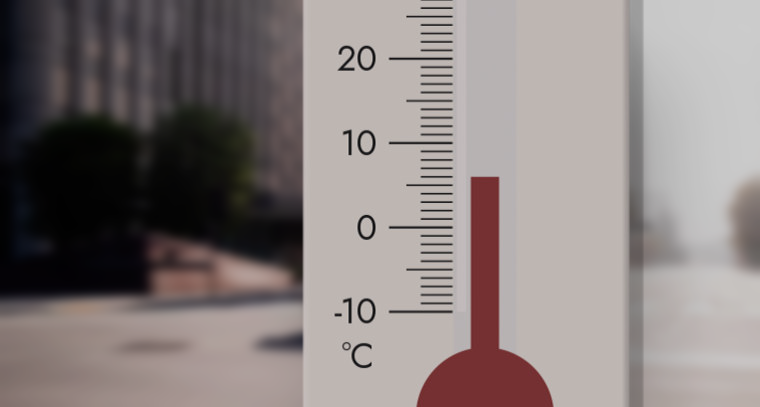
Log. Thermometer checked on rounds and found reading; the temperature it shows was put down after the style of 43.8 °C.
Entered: 6 °C
